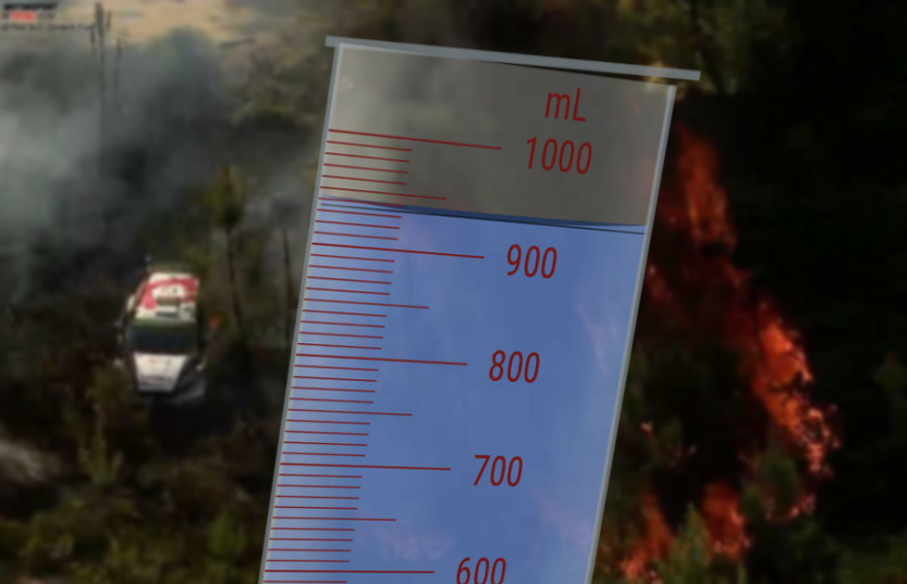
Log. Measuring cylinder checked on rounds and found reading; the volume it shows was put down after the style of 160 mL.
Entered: 935 mL
